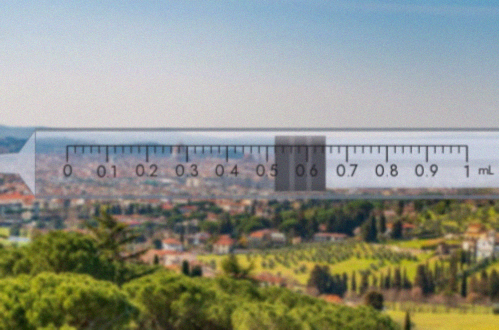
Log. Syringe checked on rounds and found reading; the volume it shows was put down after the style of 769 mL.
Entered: 0.52 mL
